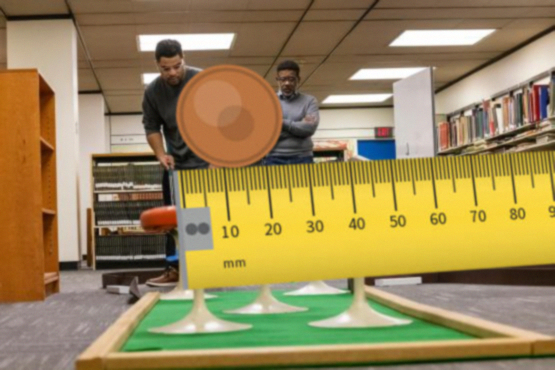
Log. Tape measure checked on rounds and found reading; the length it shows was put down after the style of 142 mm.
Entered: 25 mm
